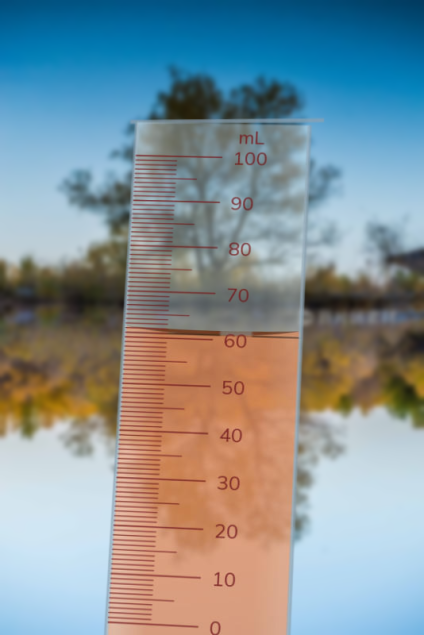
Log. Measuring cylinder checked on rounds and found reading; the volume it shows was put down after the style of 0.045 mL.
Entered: 61 mL
